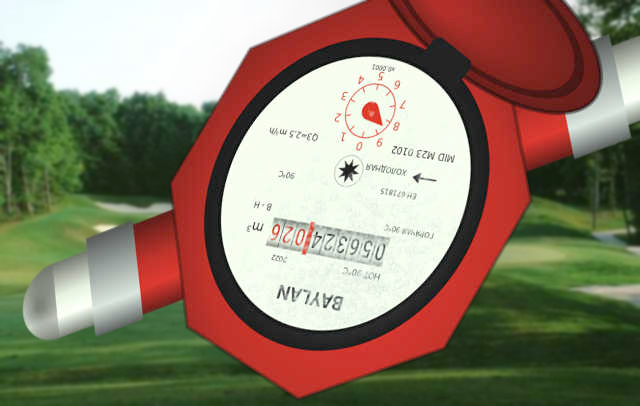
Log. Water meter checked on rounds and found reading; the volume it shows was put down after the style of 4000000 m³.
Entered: 56324.0268 m³
